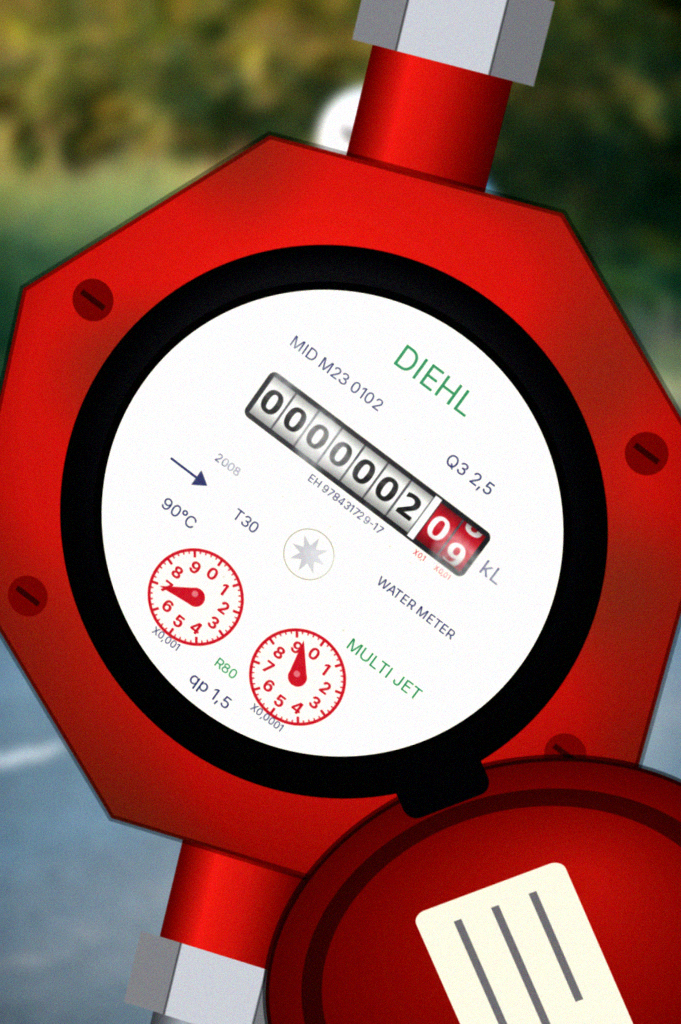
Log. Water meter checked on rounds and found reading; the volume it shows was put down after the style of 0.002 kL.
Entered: 2.0869 kL
